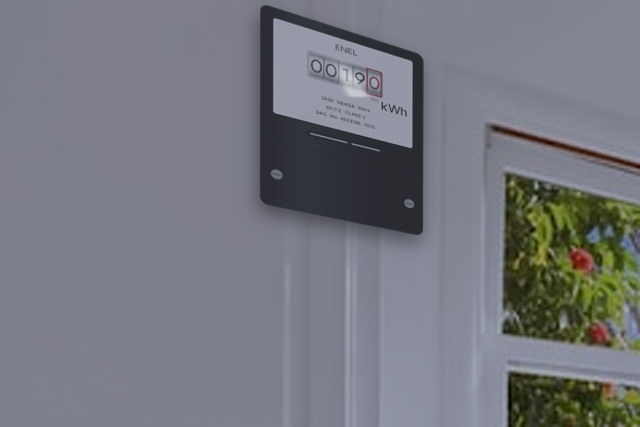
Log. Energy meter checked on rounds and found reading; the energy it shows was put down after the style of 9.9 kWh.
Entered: 19.0 kWh
